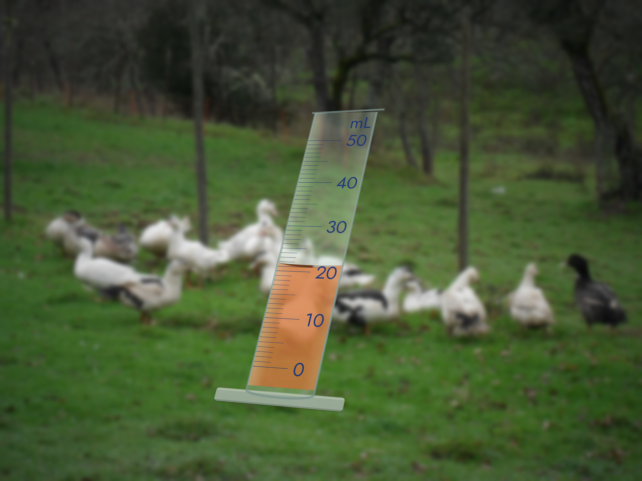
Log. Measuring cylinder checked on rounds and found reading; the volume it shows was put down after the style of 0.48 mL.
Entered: 21 mL
